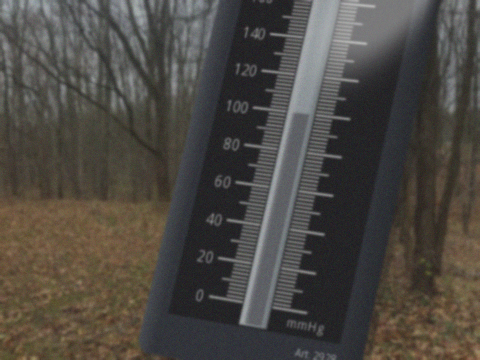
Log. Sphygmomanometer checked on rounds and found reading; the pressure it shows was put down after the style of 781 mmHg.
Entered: 100 mmHg
